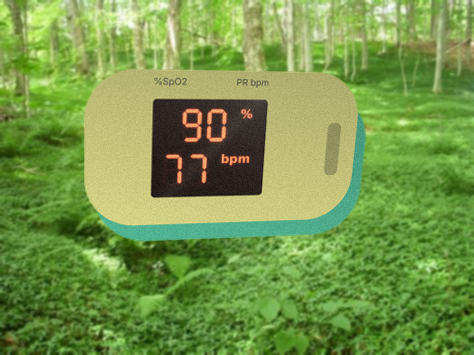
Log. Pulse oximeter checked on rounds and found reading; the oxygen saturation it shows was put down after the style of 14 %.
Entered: 90 %
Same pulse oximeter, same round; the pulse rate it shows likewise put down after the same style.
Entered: 77 bpm
